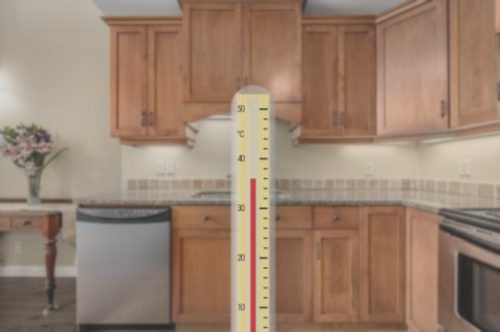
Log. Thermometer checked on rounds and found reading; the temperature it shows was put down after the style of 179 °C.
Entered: 36 °C
